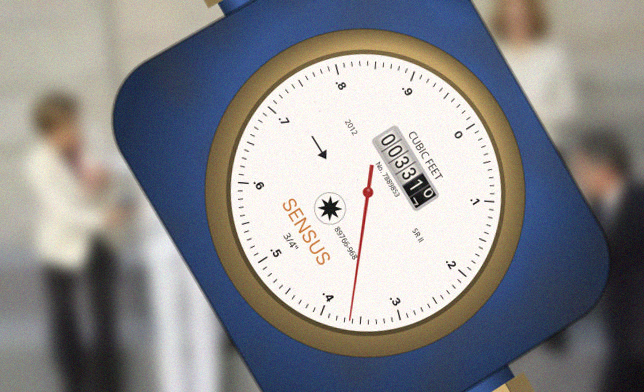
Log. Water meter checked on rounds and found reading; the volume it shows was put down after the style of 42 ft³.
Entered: 3316.36 ft³
